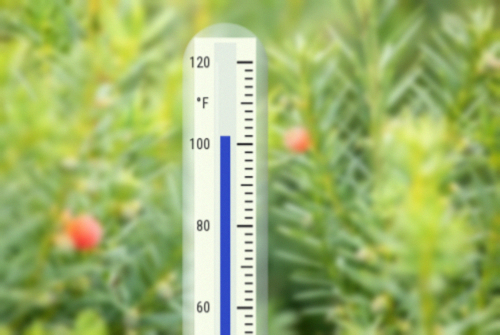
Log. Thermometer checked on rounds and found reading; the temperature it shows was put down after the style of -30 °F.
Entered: 102 °F
